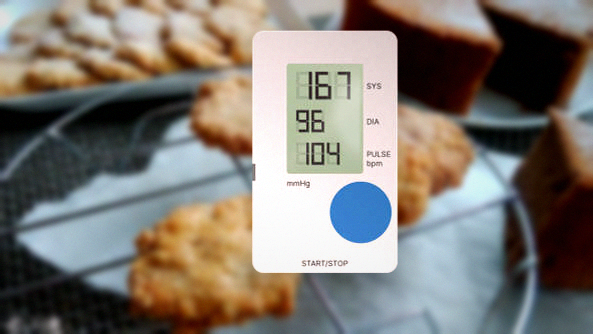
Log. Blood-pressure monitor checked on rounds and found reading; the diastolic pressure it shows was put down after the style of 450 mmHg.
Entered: 96 mmHg
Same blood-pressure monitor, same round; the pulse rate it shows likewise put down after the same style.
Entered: 104 bpm
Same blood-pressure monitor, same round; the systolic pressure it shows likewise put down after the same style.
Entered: 167 mmHg
